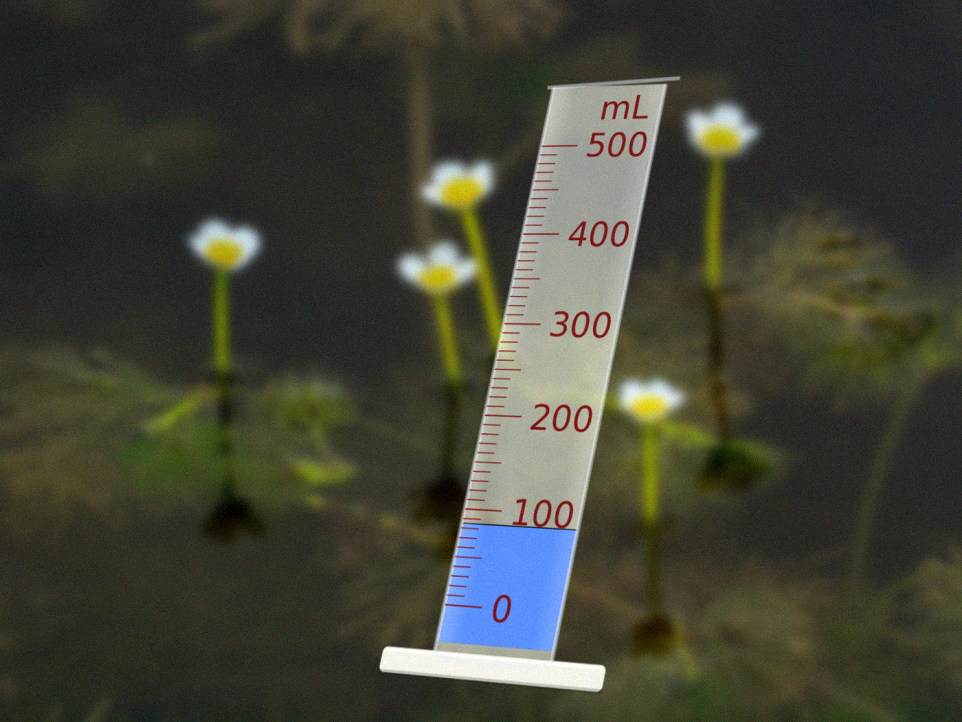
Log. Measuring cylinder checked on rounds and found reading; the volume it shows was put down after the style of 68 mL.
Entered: 85 mL
